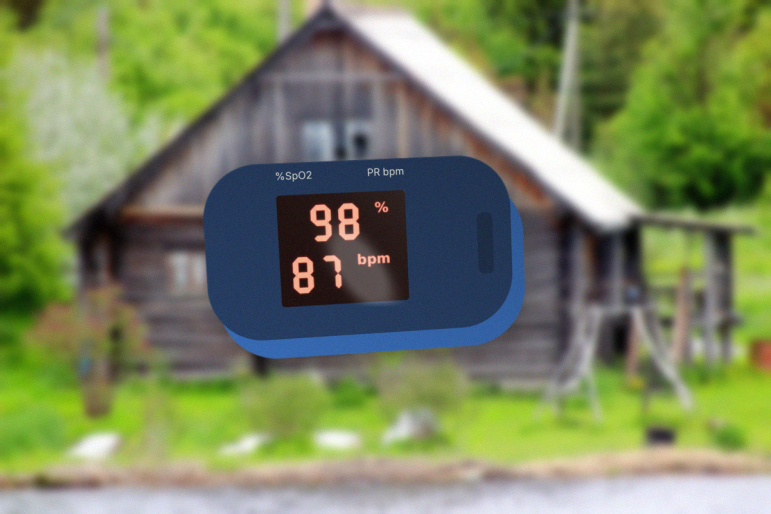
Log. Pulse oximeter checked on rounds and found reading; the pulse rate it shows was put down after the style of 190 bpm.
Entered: 87 bpm
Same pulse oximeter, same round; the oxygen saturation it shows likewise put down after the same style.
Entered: 98 %
